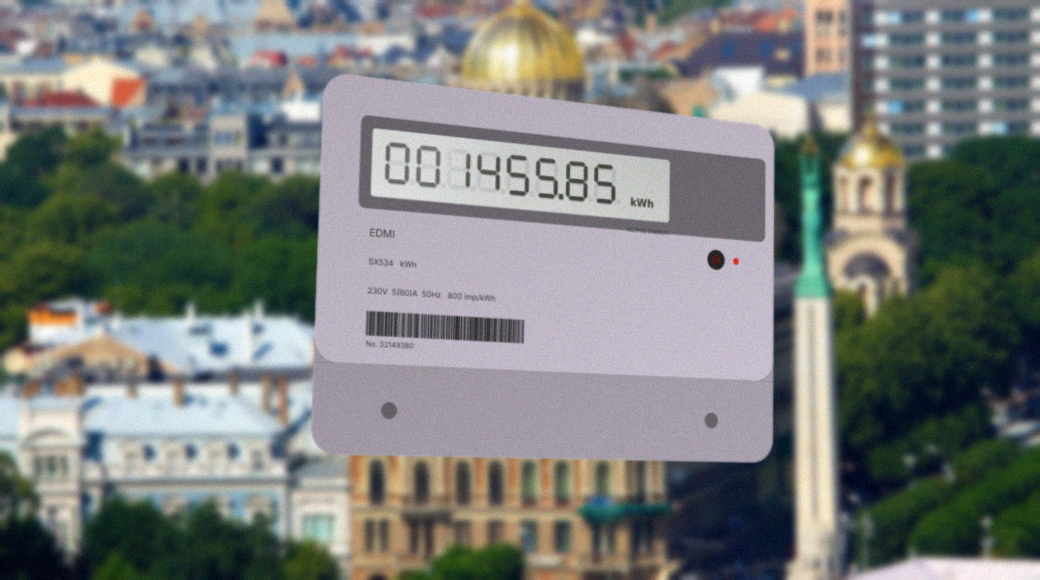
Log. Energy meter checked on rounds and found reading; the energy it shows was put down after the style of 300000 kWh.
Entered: 1455.85 kWh
